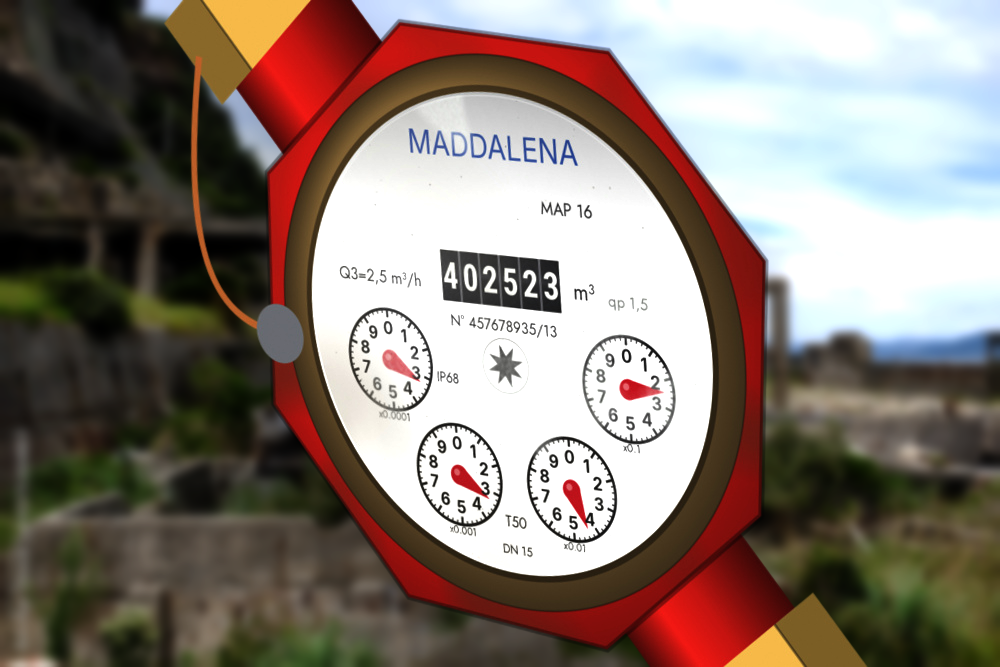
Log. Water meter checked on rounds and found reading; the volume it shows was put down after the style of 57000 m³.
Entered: 402523.2433 m³
